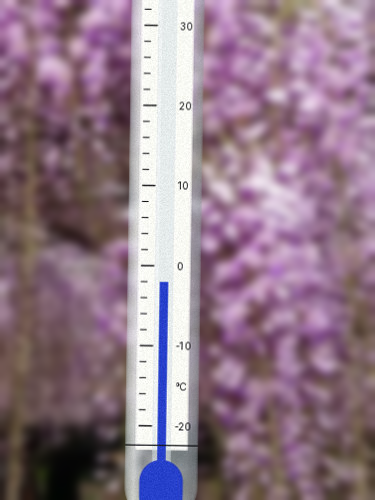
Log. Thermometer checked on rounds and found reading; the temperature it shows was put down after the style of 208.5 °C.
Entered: -2 °C
